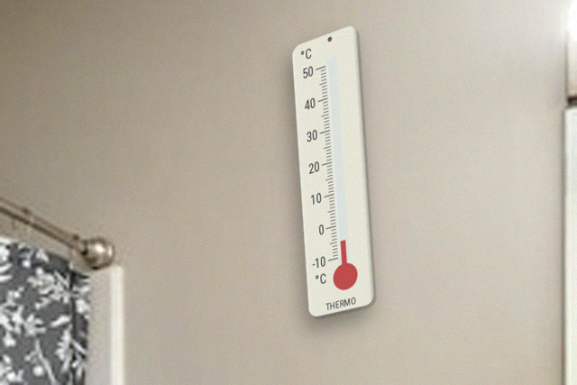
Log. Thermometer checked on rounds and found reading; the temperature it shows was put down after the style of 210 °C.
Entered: -5 °C
